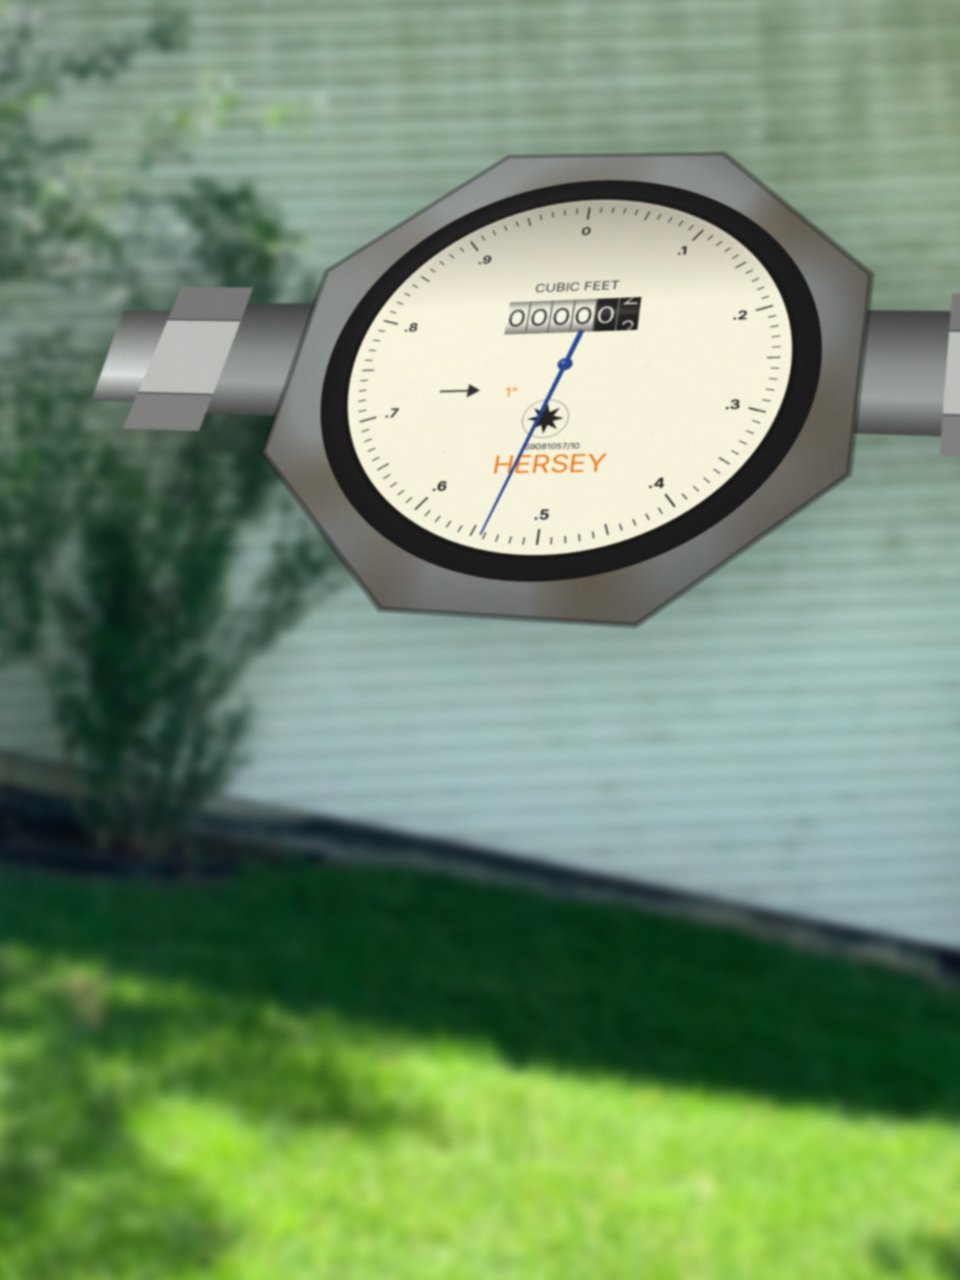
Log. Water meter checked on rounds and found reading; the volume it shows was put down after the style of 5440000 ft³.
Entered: 2.54 ft³
